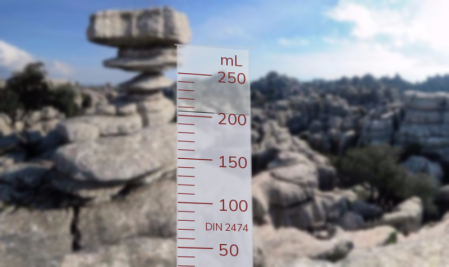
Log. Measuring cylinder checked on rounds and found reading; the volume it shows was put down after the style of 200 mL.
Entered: 205 mL
